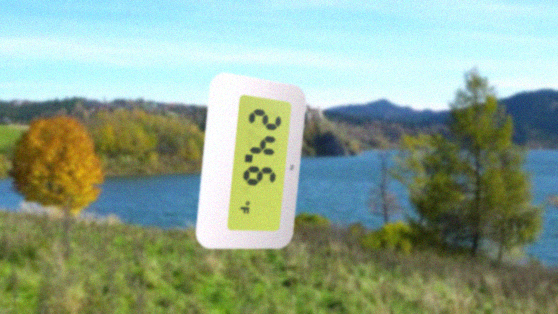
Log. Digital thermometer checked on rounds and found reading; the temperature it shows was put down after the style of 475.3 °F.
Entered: 24.6 °F
